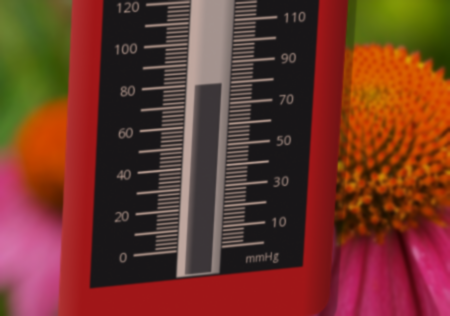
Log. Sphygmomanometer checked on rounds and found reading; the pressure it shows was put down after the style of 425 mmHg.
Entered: 80 mmHg
